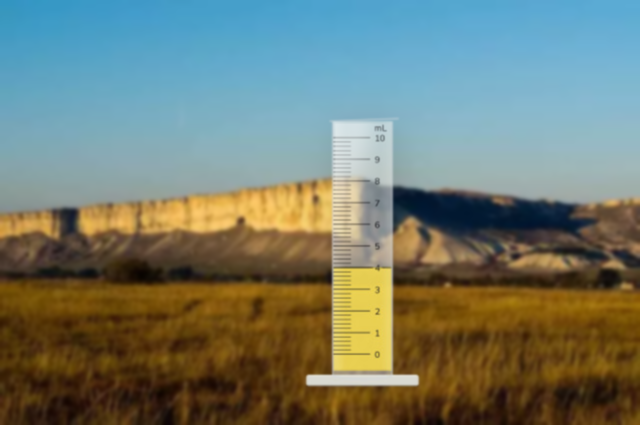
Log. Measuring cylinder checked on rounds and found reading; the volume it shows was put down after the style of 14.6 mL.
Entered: 4 mL
